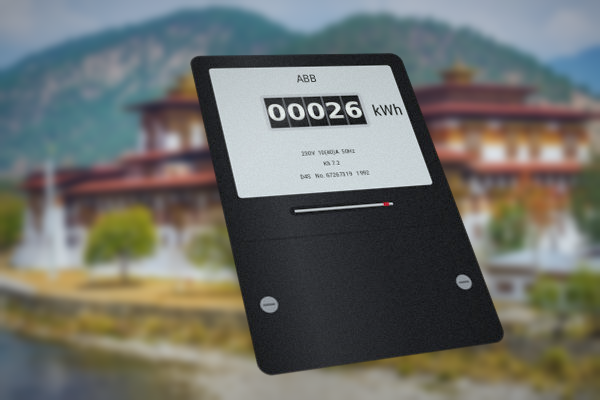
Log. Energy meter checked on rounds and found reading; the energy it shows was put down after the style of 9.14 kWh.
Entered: 26 kWh
